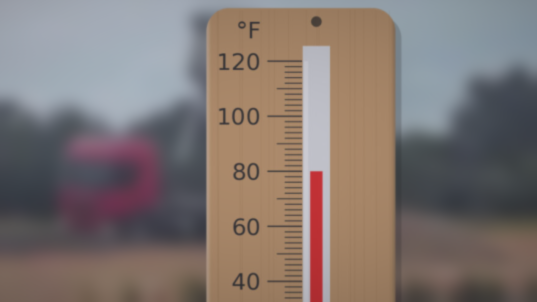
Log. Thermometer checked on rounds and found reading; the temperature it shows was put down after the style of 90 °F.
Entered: 80 °F
